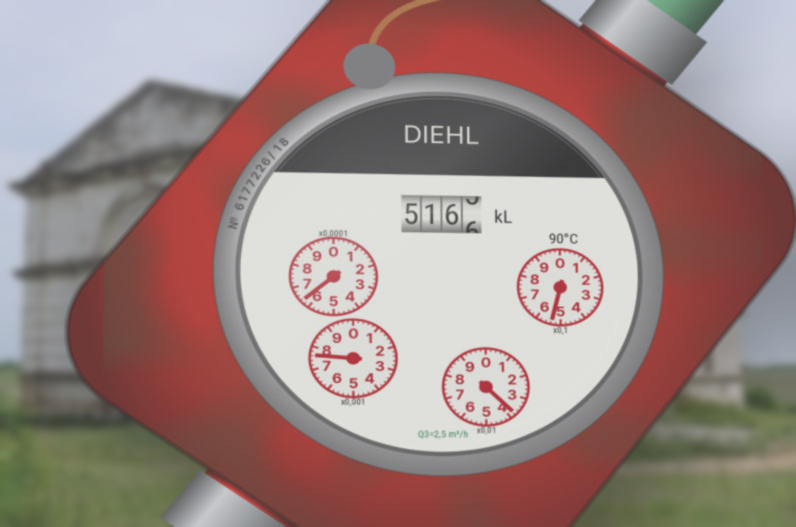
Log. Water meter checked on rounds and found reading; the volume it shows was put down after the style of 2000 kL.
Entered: 5165.5376 kL
